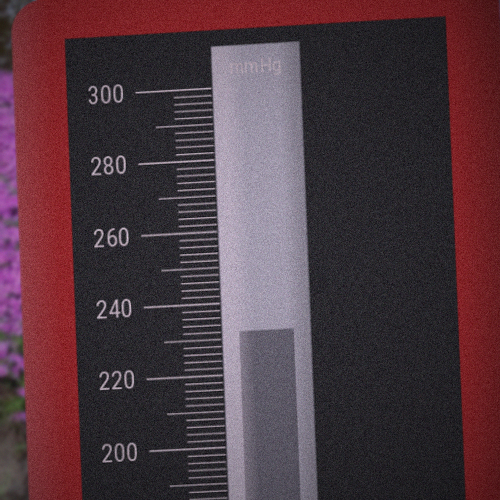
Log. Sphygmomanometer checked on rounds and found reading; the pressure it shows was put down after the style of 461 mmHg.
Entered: 232 mmHg
